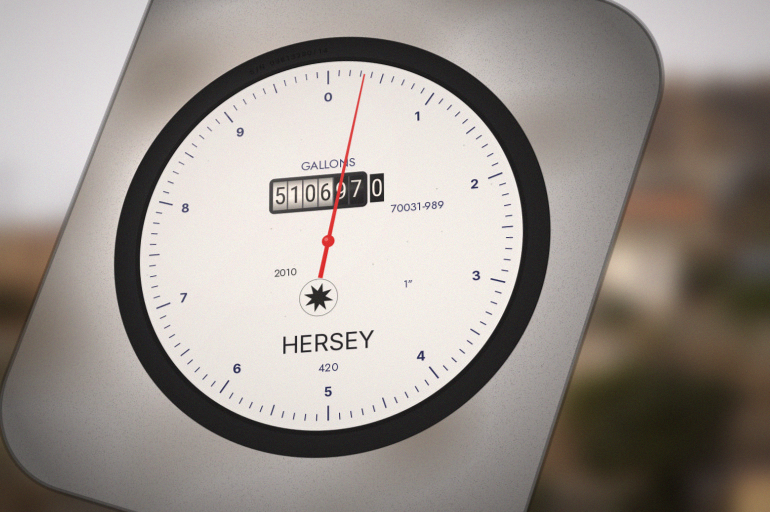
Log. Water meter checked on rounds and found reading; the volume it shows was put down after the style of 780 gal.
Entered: 5106970.3 gal
